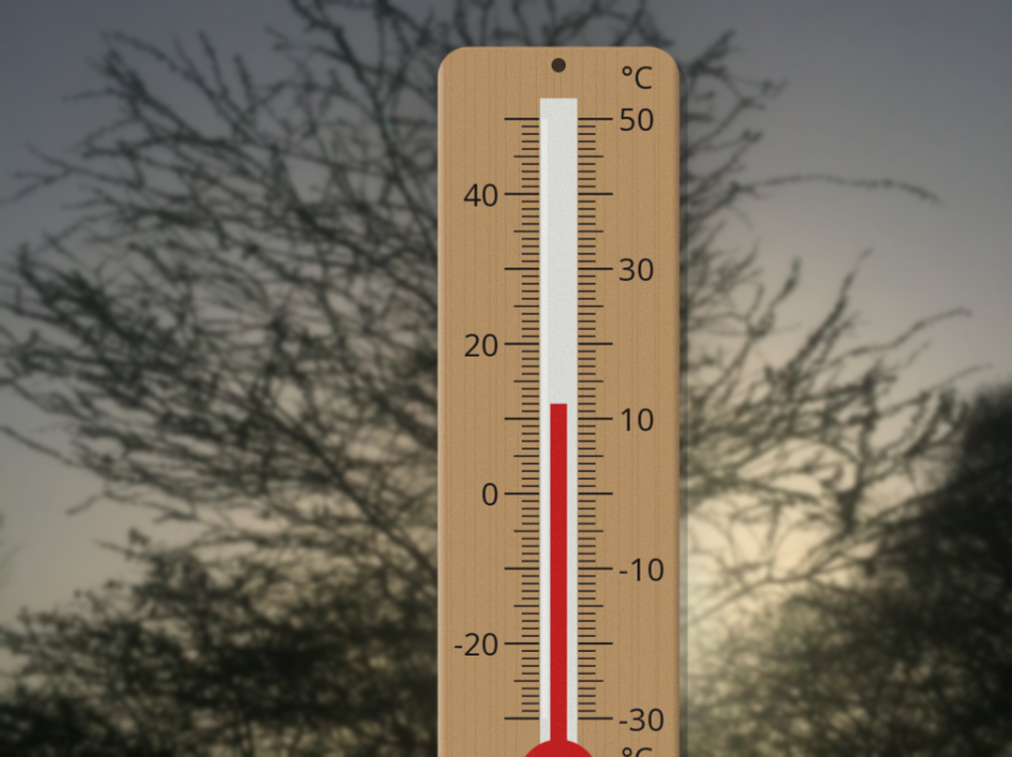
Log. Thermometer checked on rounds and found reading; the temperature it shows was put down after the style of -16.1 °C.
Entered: 12 °C
